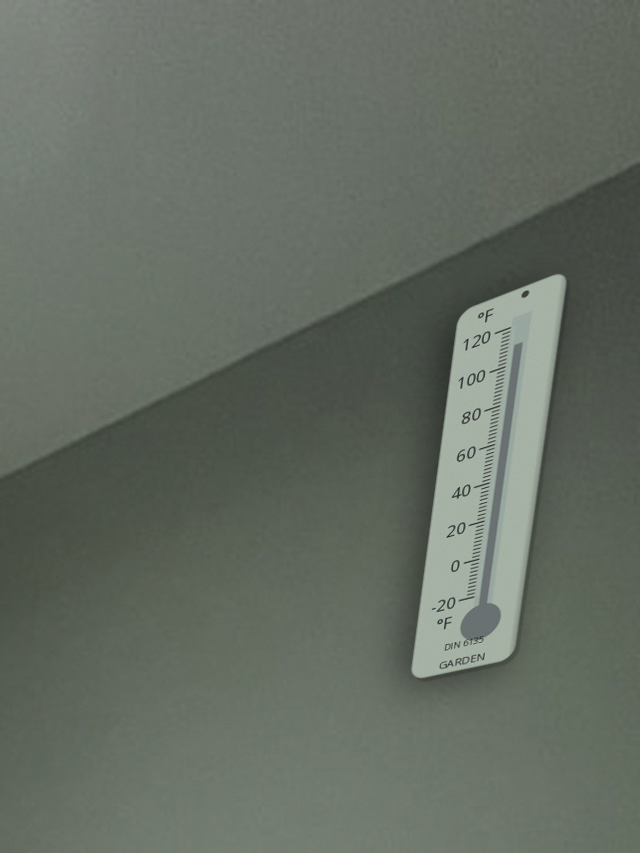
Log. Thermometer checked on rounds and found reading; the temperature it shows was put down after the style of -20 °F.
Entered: 110 °F
